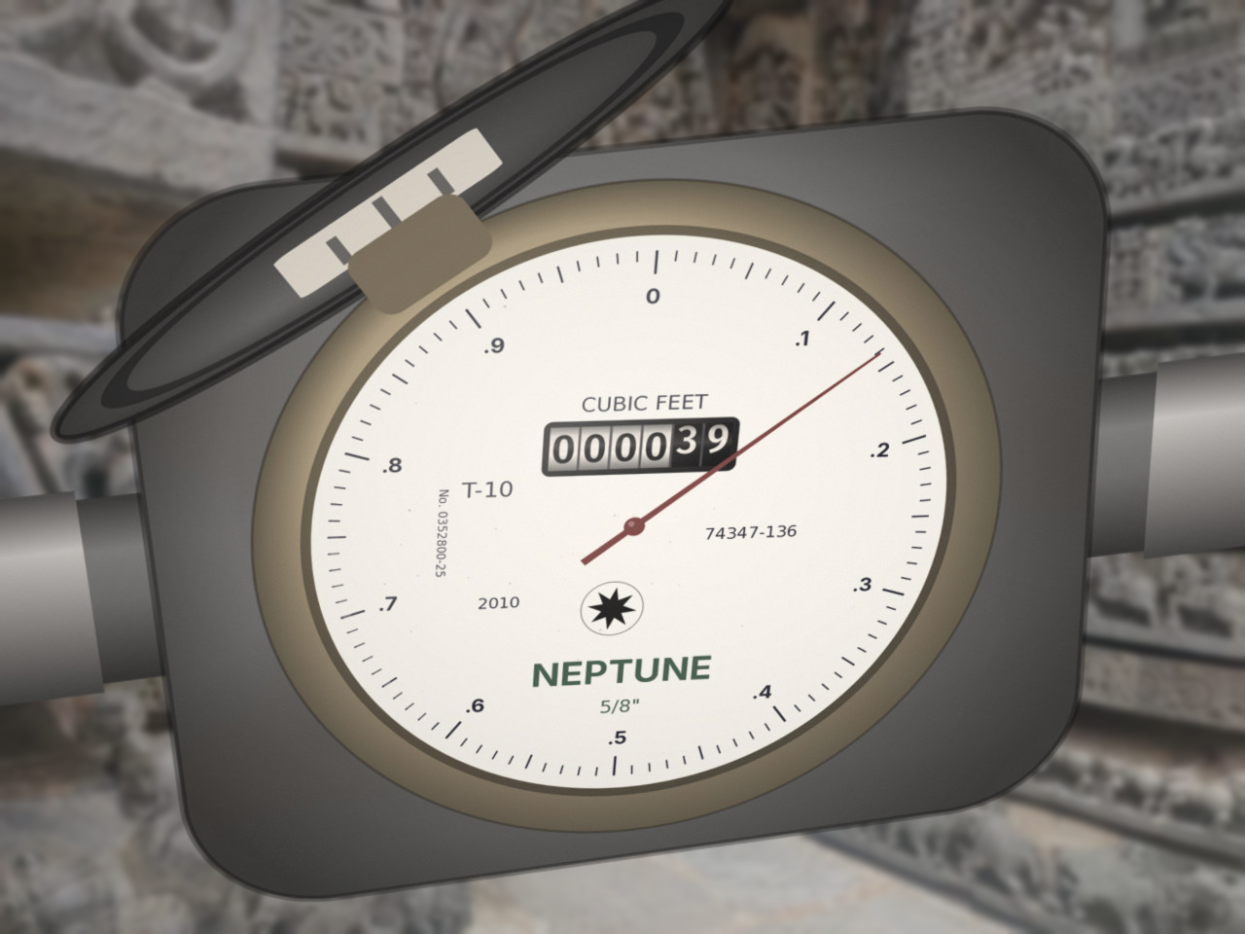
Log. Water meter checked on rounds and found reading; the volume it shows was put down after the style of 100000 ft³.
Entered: 39.14 ft³
